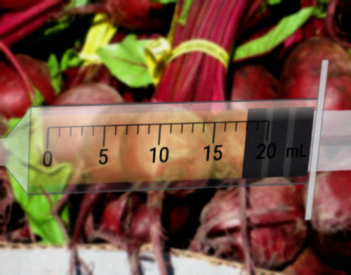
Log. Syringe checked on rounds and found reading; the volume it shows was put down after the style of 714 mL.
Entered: 18 mL
